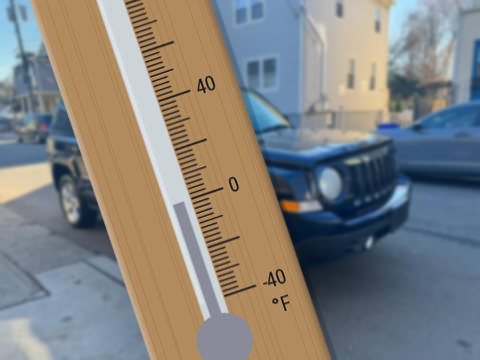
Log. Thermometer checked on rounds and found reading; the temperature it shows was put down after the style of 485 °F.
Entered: 0 °F
